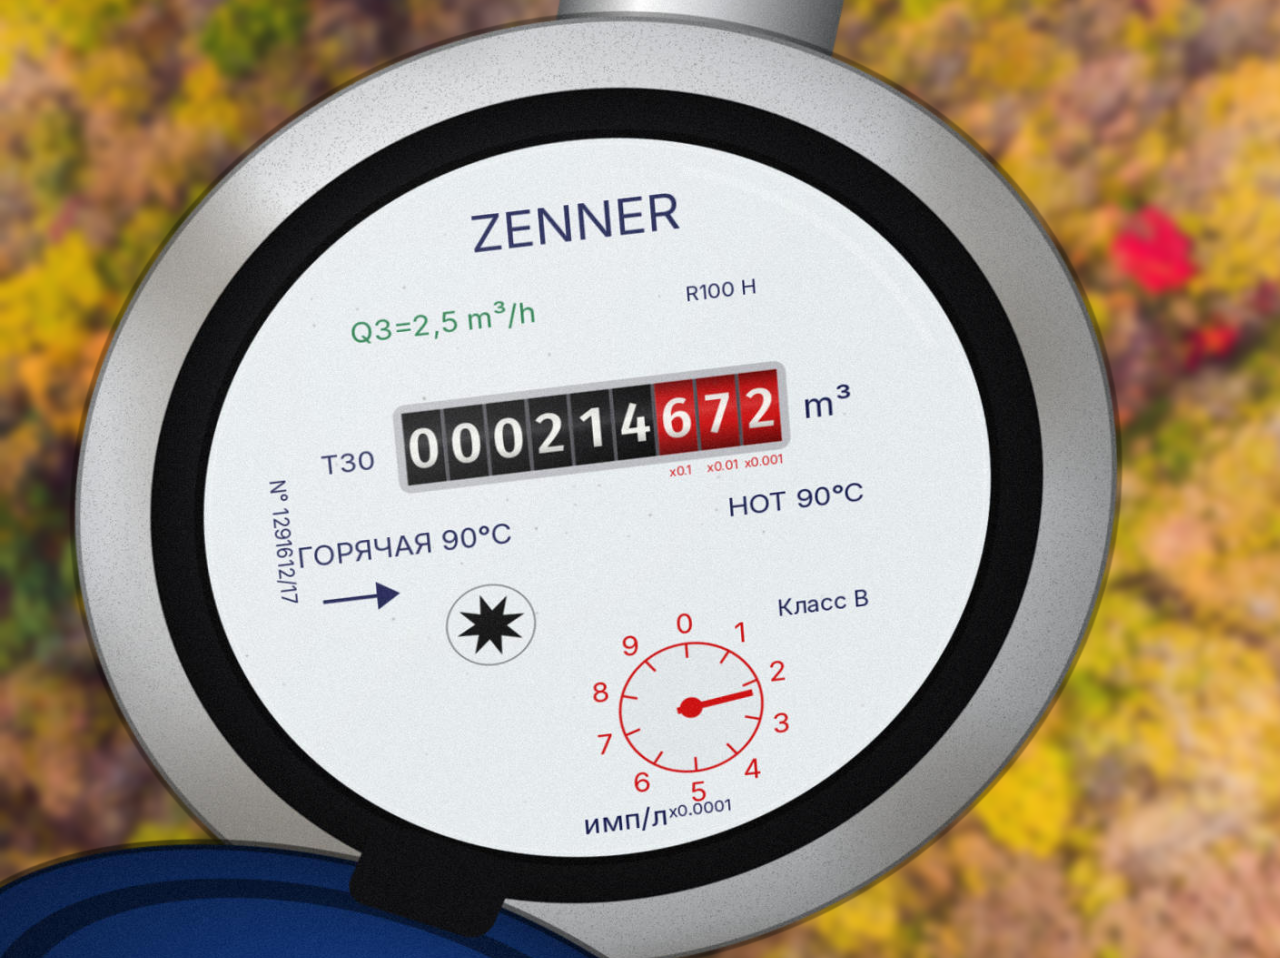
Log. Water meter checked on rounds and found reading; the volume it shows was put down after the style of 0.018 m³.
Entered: 214.6722 m³
